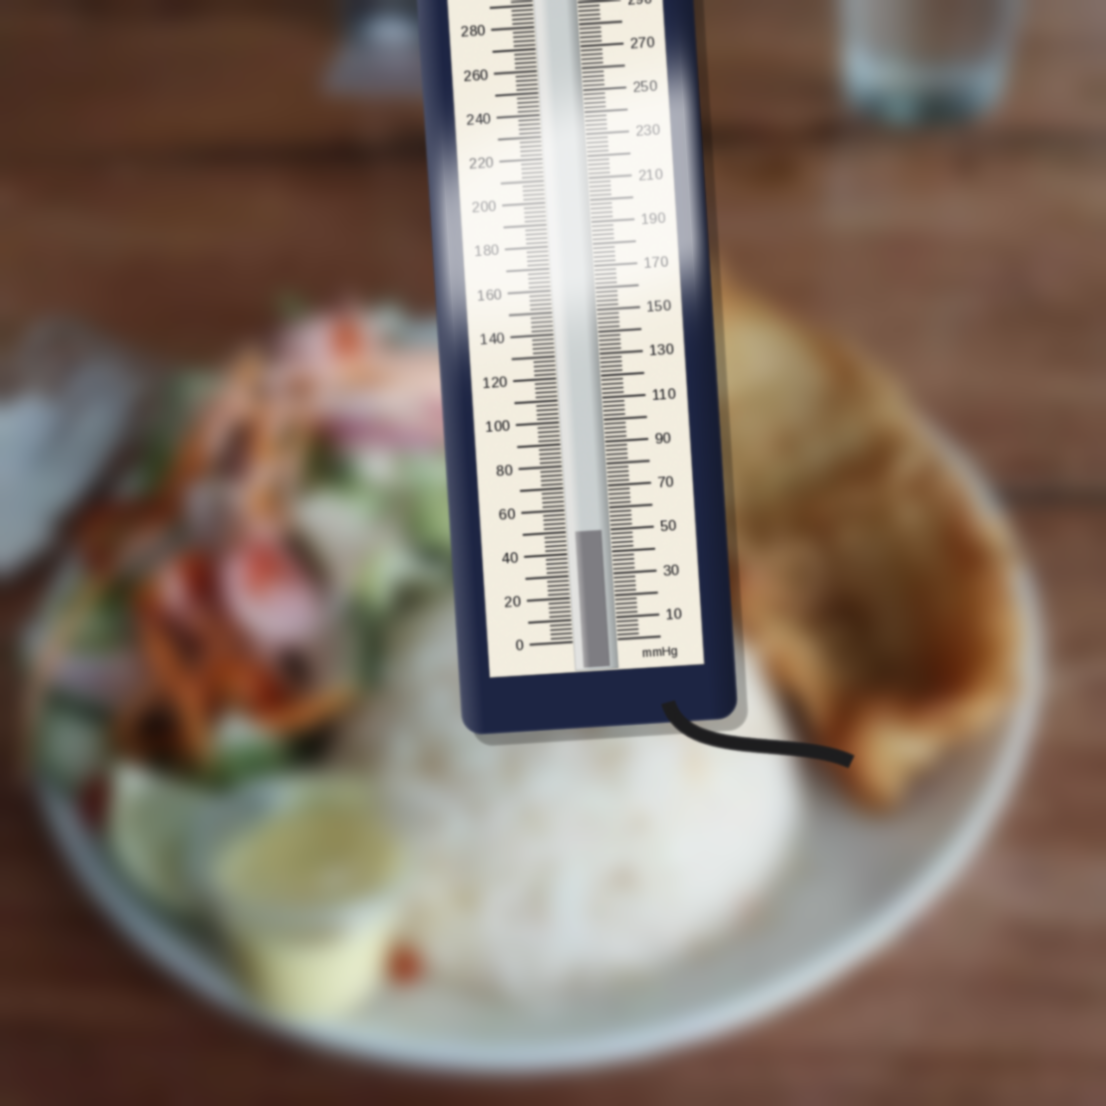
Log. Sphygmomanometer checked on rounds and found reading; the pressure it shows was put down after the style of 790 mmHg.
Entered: 50 mmHg
